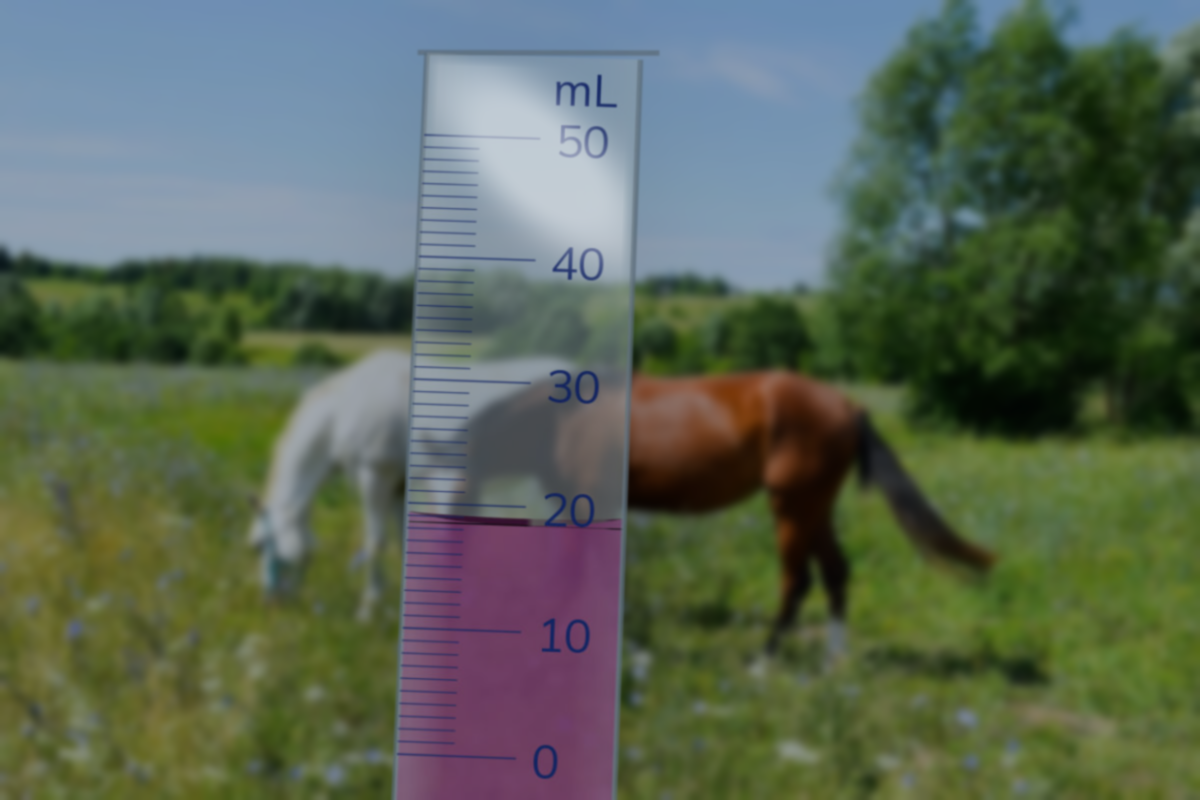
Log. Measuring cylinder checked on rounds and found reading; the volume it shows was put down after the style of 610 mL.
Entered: 18.5 mL
